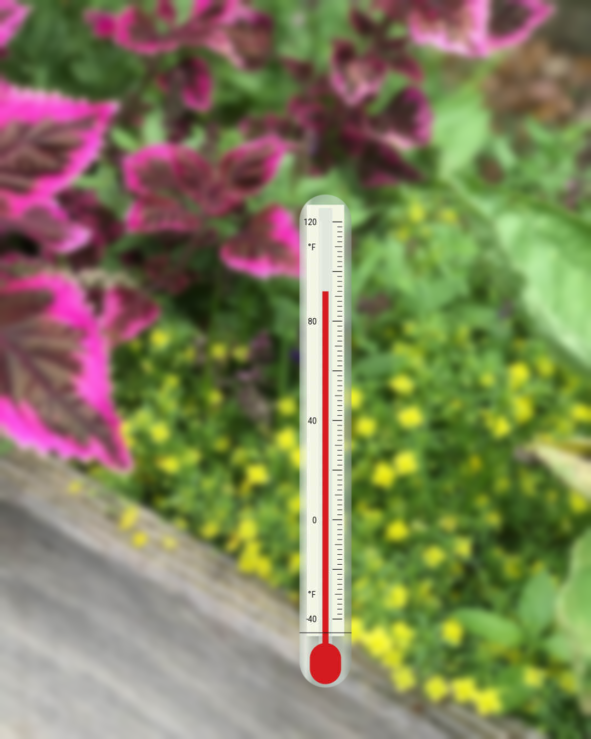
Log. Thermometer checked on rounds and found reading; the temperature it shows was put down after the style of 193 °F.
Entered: 92 °F
